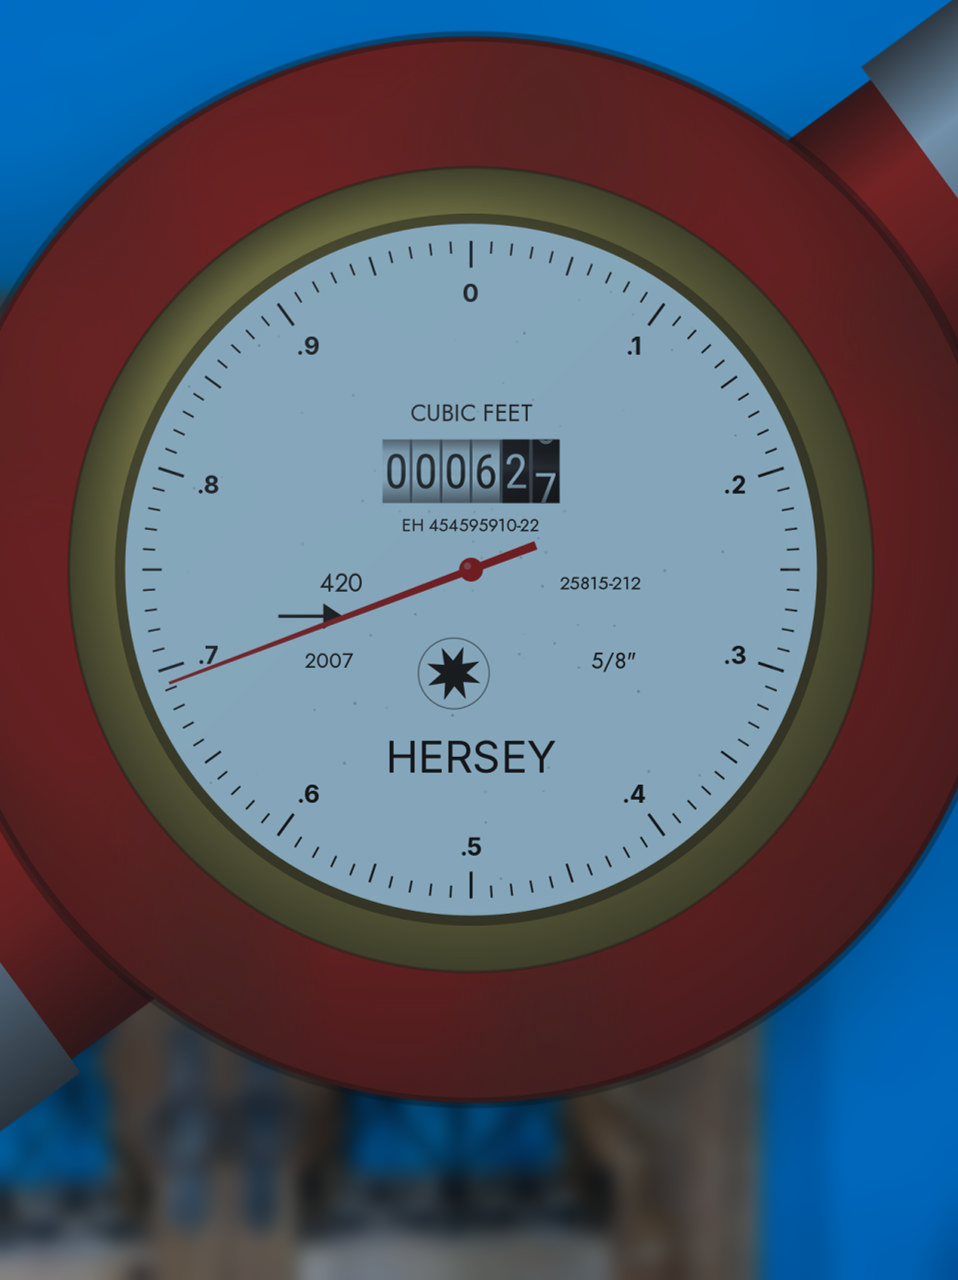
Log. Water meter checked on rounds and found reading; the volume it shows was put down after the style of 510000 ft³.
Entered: 626.69 ft³
